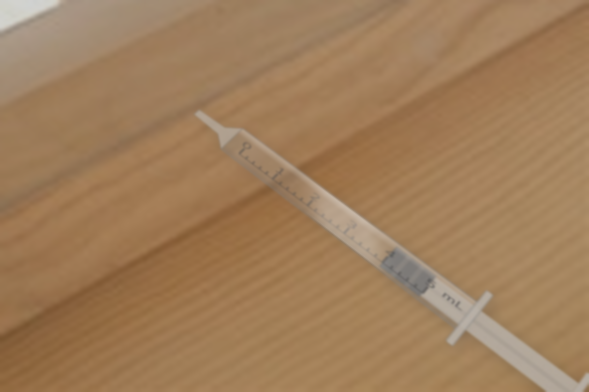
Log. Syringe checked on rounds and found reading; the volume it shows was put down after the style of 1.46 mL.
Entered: 4 mL
